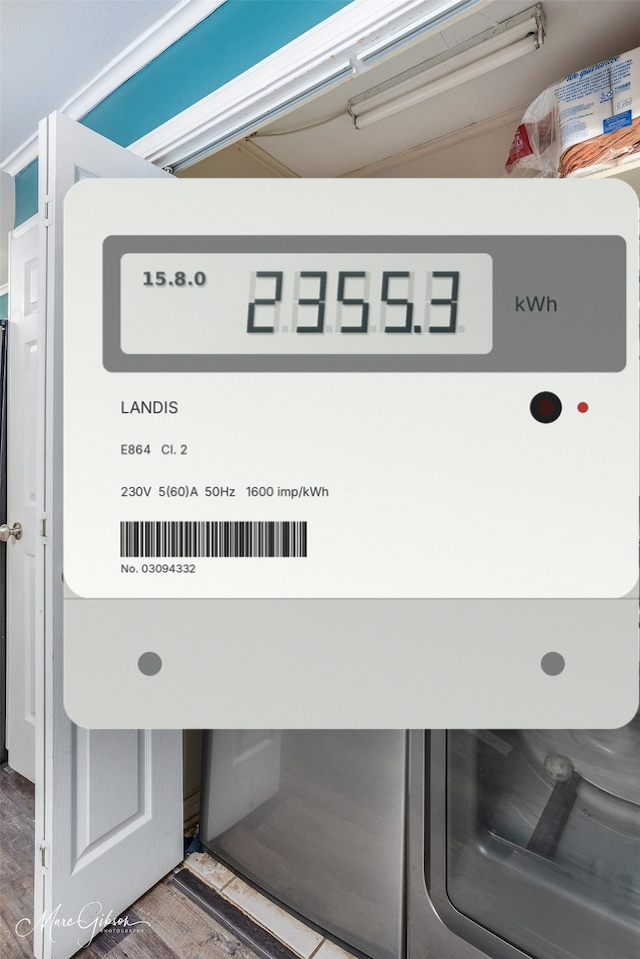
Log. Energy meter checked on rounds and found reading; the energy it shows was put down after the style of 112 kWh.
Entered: 2355.3 kWh
